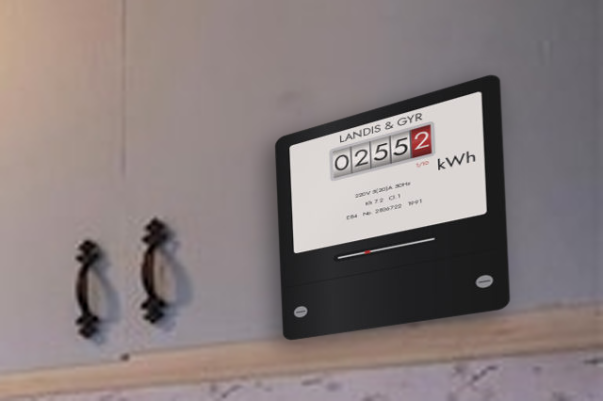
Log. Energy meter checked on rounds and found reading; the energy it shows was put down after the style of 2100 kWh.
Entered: 255.2 kWh
